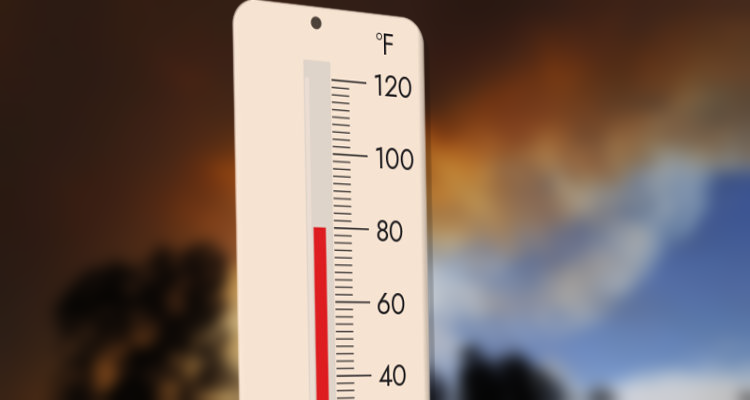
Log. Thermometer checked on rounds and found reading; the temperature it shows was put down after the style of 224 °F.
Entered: 80 °F
